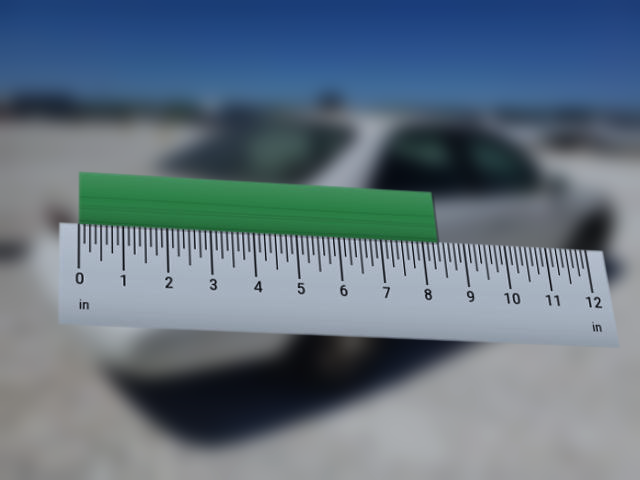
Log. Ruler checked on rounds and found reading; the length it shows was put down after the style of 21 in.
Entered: 8.375 in
